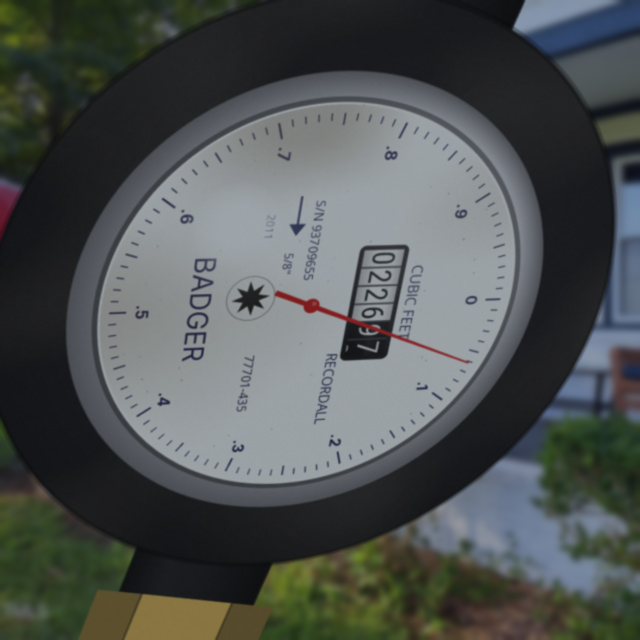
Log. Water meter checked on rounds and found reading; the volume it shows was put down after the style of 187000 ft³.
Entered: 22697.06 ft³
